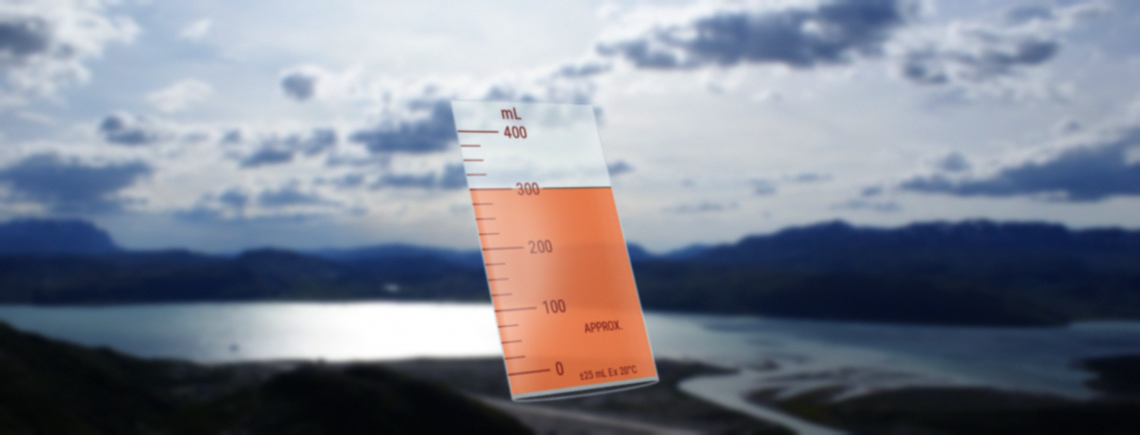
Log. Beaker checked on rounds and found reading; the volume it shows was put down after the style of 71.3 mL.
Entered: 300 mL
